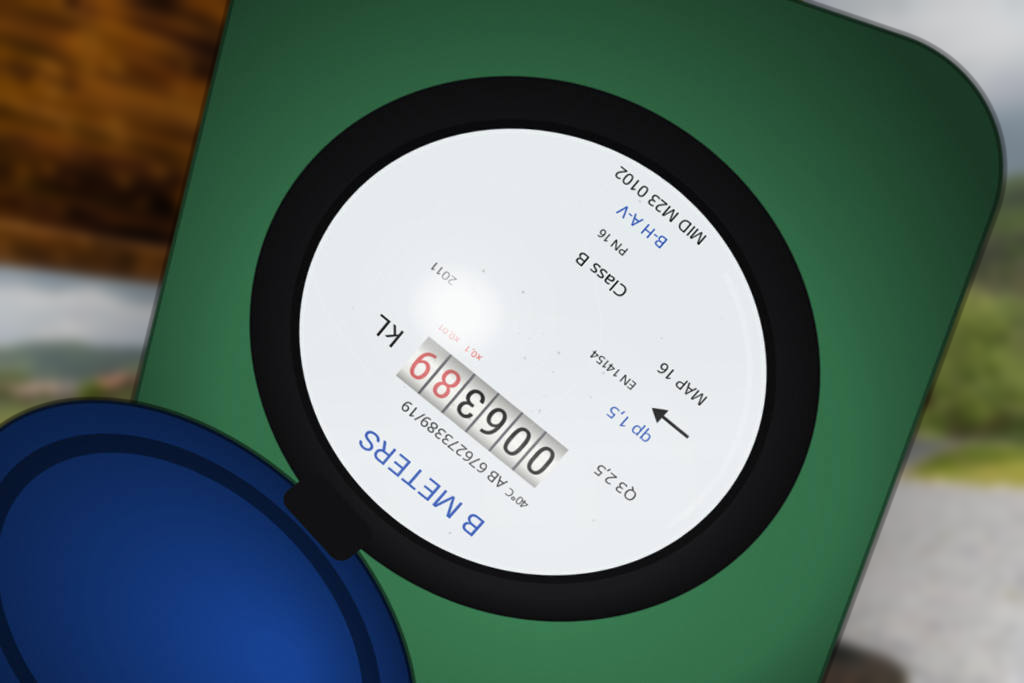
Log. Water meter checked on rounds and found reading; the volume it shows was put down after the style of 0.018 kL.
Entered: 63.89 kL
